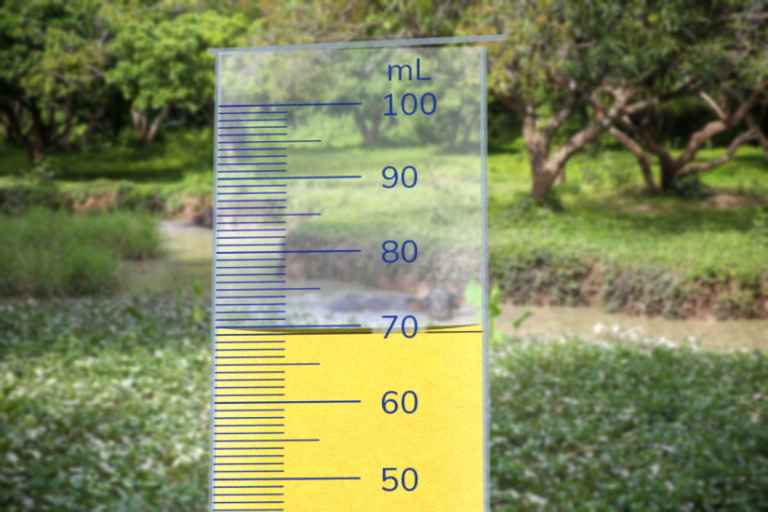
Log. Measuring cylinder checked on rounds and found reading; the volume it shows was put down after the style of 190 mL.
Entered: 69 mL
